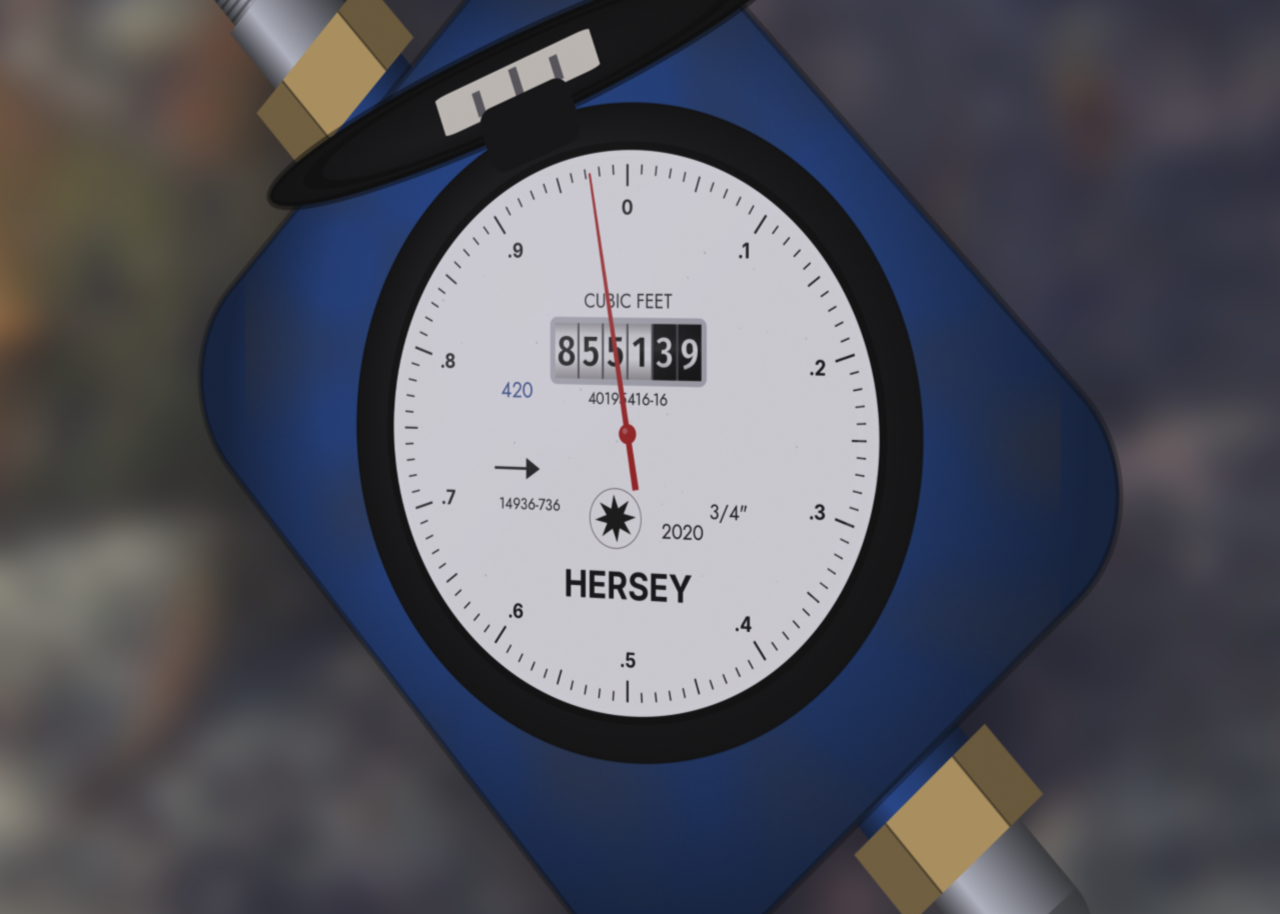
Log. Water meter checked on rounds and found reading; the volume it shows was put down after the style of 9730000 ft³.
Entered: 855138.97 ft³
